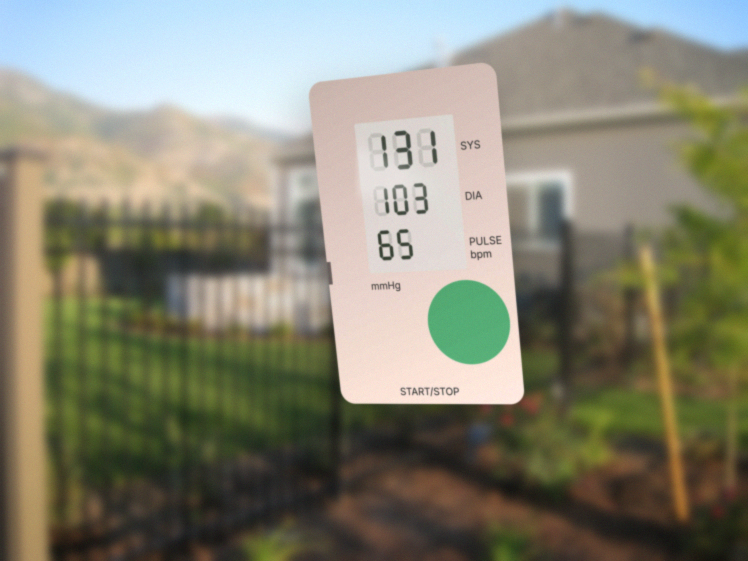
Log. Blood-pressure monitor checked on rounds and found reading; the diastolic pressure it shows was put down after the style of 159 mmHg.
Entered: 103 mmHg
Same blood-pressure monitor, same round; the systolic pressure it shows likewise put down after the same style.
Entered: 131 mmHg
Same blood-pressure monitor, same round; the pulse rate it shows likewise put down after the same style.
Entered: 65 bpm
